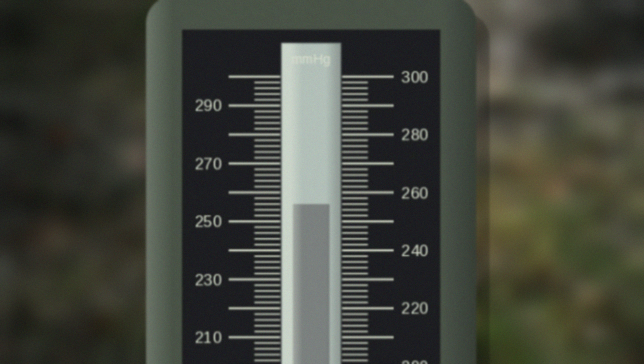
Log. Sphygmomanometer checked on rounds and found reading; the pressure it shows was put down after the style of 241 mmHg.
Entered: 256 mmHg
